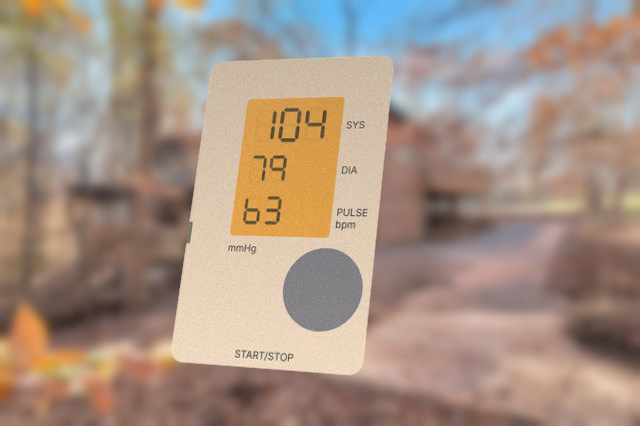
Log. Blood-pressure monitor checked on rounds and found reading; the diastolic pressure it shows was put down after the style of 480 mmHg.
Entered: 79 mmHg
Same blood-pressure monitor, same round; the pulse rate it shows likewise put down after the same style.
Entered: 63 bpm
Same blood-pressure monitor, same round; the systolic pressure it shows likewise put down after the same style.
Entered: 104 mmHg
